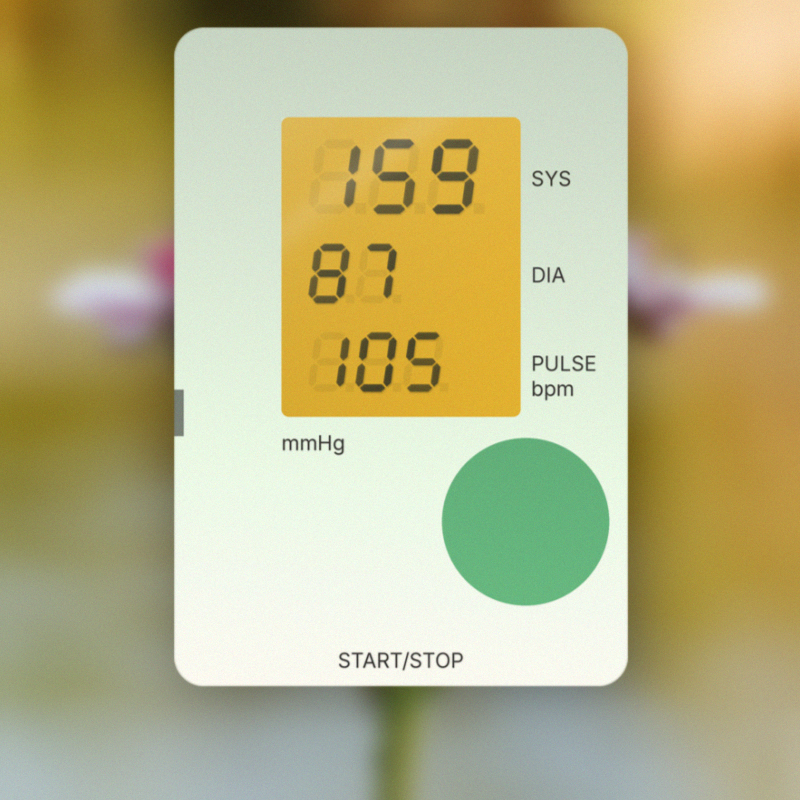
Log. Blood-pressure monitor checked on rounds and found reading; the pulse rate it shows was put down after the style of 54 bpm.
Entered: 105 bpm
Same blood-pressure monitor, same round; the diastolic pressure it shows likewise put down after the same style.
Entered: 87 mmHg
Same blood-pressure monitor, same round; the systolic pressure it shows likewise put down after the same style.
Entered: 159 mmHg
